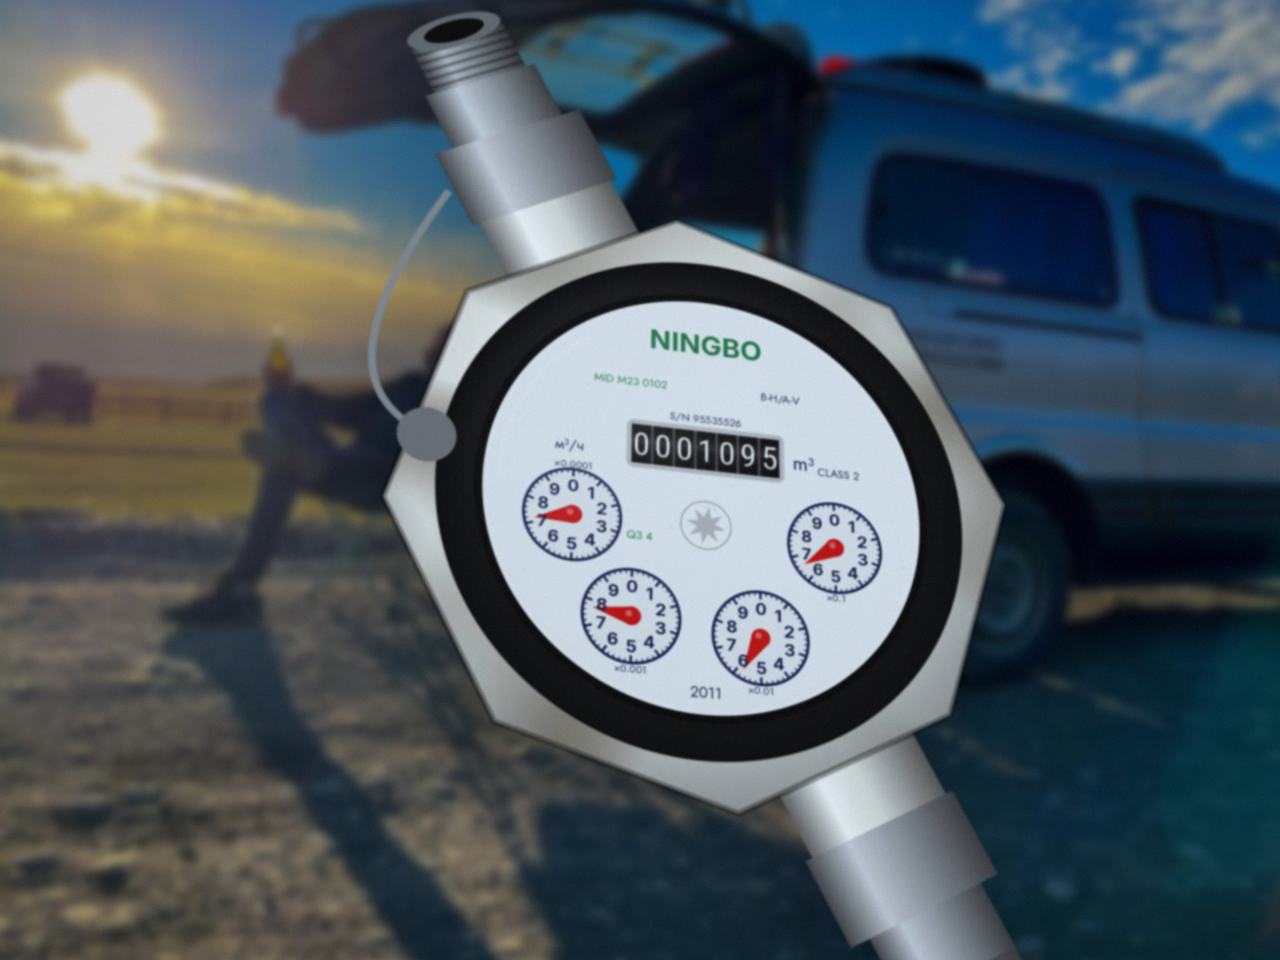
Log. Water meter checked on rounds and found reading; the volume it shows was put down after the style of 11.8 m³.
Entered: 1095.6577 m³
